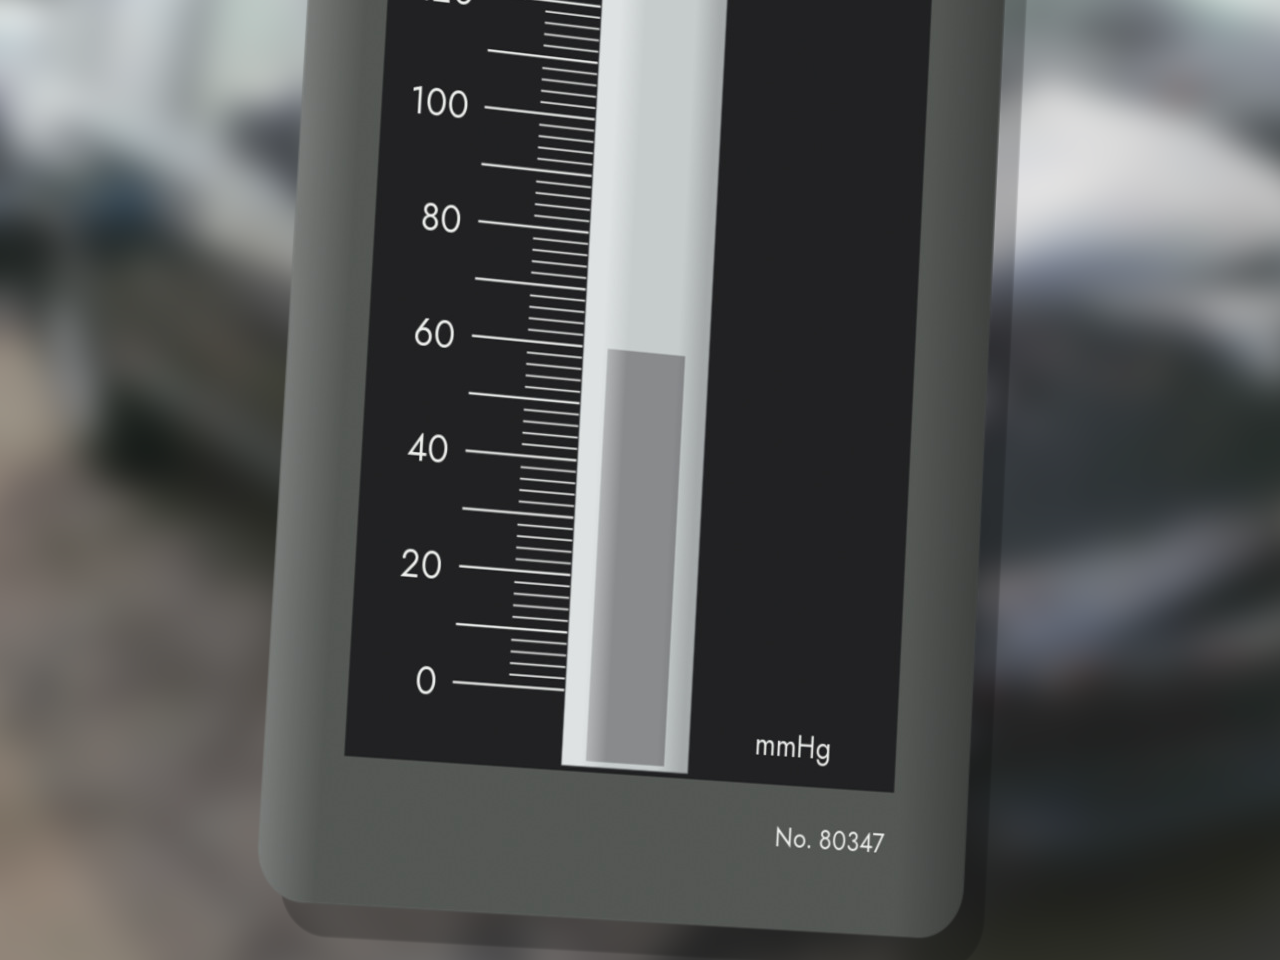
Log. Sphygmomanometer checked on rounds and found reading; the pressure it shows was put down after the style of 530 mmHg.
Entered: 60 mmHg
